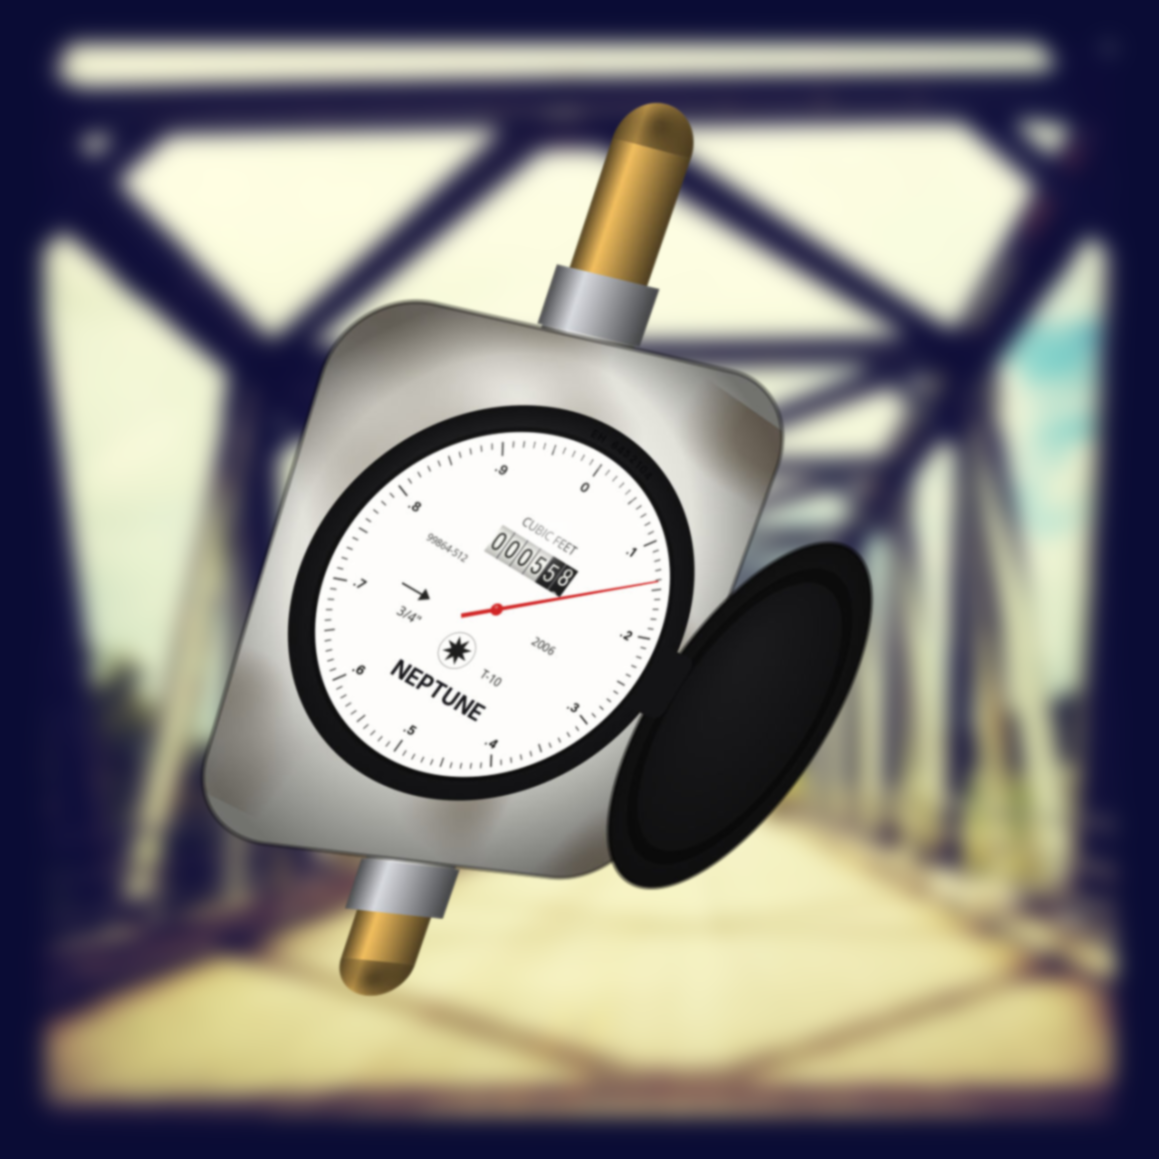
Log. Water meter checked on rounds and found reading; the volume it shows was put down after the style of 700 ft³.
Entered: 558.14 ft³
